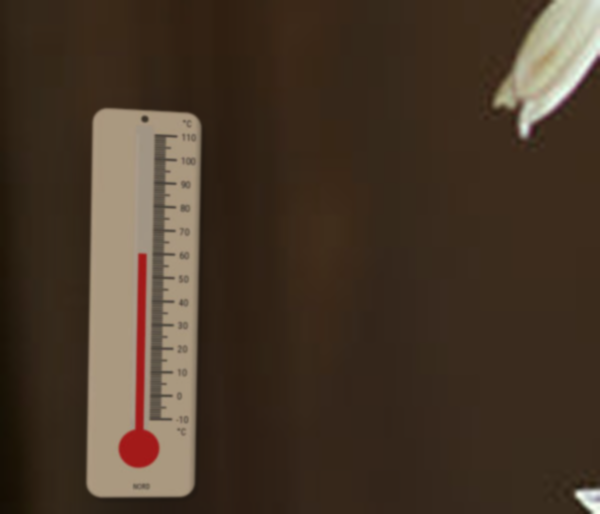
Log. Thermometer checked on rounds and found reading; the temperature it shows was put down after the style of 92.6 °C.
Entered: 60 °C
